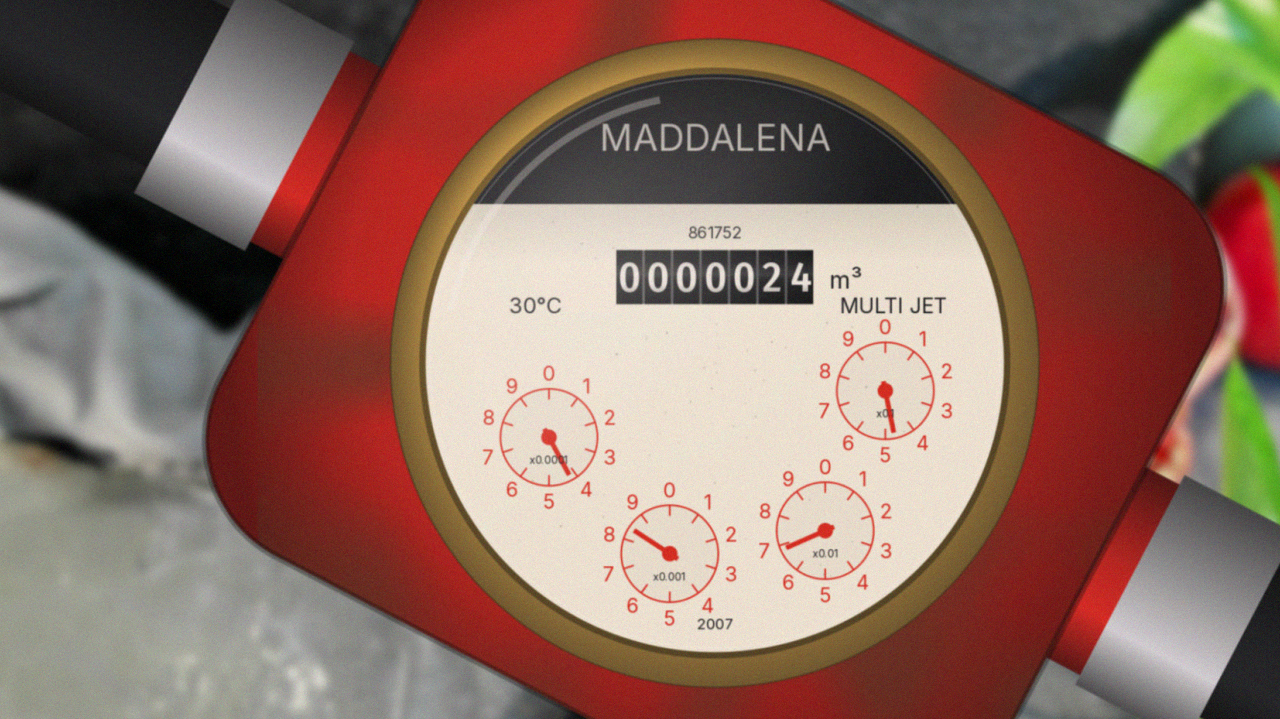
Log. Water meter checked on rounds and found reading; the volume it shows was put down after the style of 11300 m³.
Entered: 24.4684 m³
